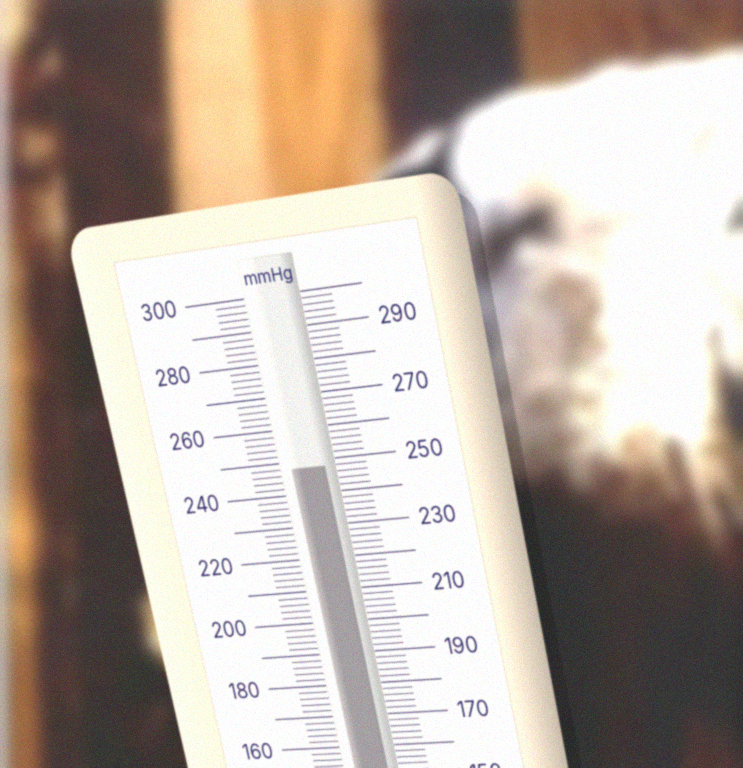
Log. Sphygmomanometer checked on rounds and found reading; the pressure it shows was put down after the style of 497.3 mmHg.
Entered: 248 mmHg
